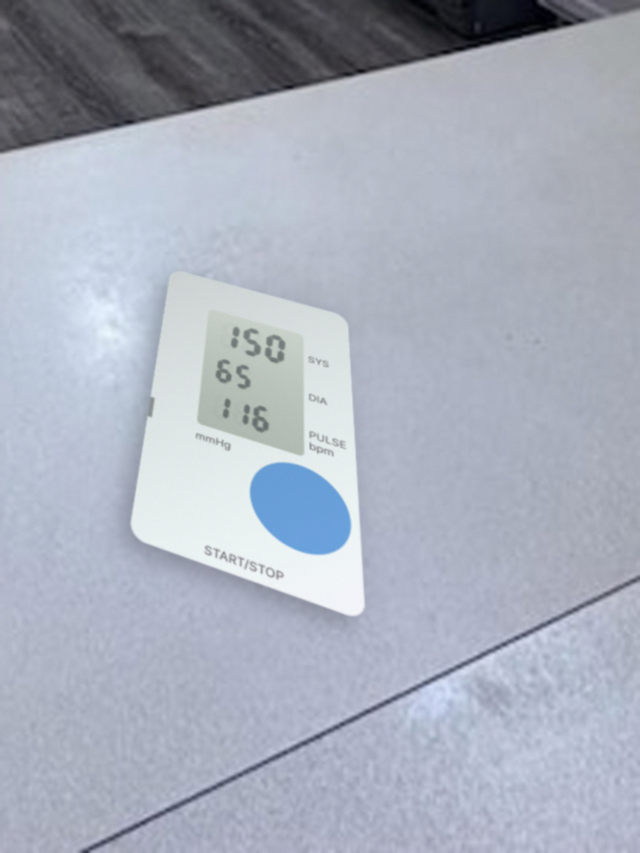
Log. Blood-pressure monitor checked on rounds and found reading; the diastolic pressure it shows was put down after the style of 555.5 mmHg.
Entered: 65 mmHg
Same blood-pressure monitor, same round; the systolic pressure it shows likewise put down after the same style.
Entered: 150 mmHg
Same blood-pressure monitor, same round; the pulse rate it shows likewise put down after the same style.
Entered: 116 bpm
